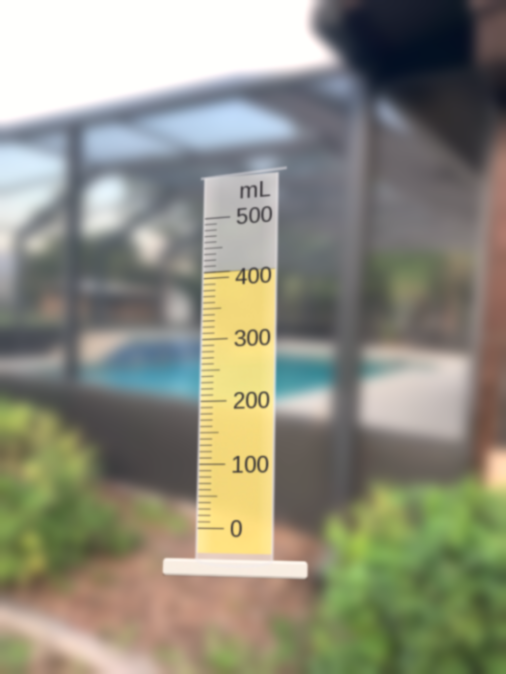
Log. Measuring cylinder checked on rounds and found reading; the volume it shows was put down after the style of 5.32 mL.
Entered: 410 mL
